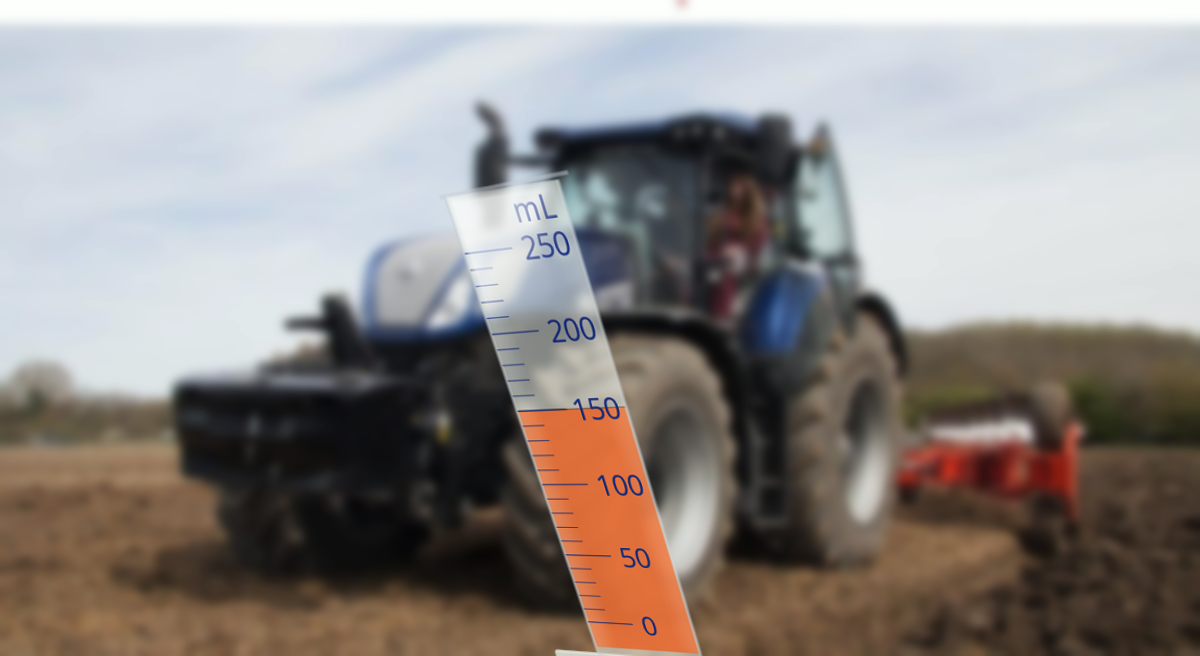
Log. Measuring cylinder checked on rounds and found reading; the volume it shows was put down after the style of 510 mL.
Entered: 150 mL
